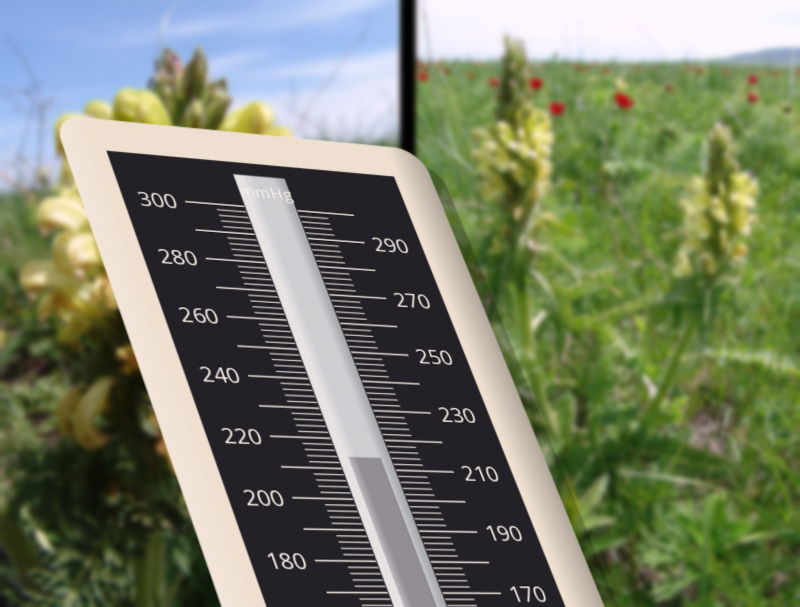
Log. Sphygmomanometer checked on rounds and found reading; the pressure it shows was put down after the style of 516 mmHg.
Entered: 214 mmHg
